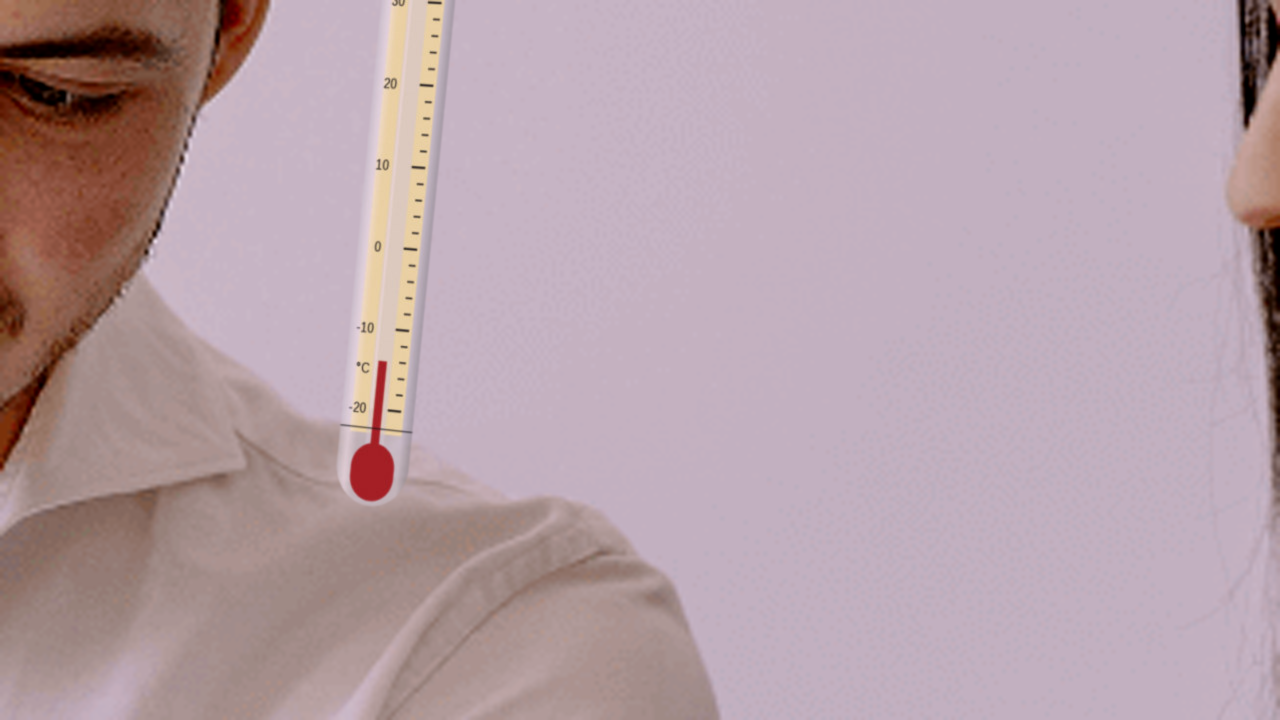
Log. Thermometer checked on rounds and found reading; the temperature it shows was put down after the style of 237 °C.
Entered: -14 °C
